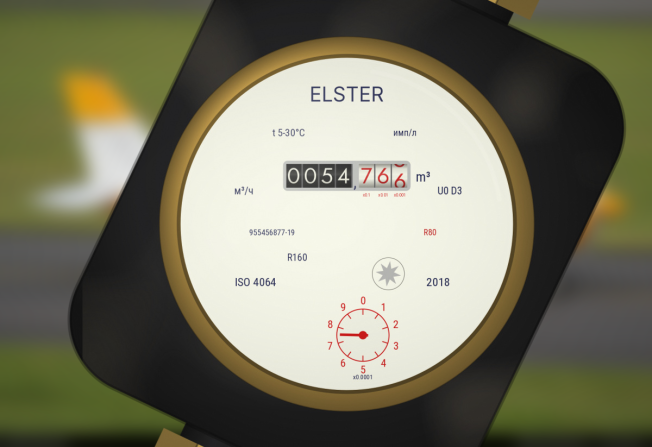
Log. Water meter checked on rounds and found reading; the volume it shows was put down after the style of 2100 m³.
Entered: 54.7657 m³
